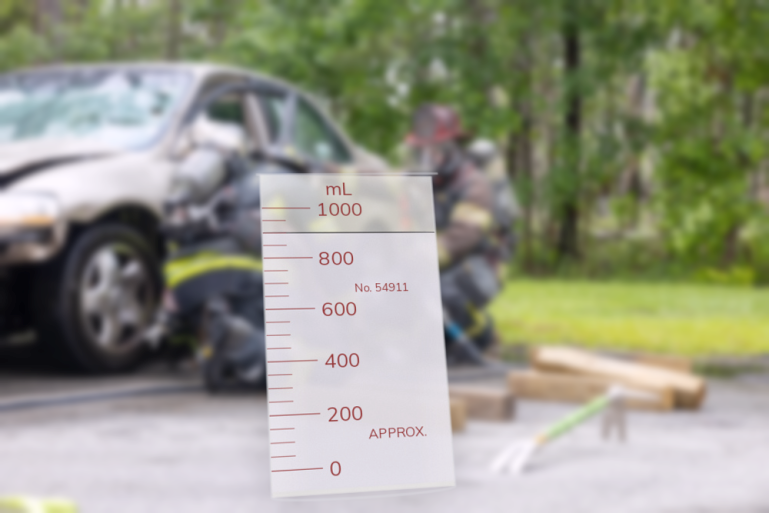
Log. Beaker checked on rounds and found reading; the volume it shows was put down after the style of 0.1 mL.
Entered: 900 mL
